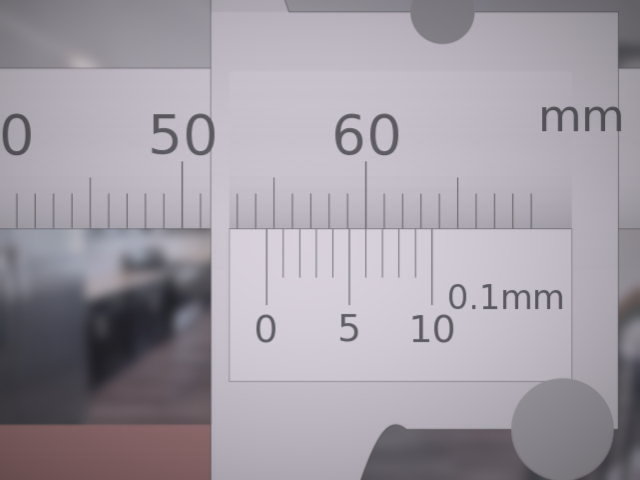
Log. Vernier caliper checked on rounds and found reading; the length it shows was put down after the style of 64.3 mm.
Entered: 54.6 mm
